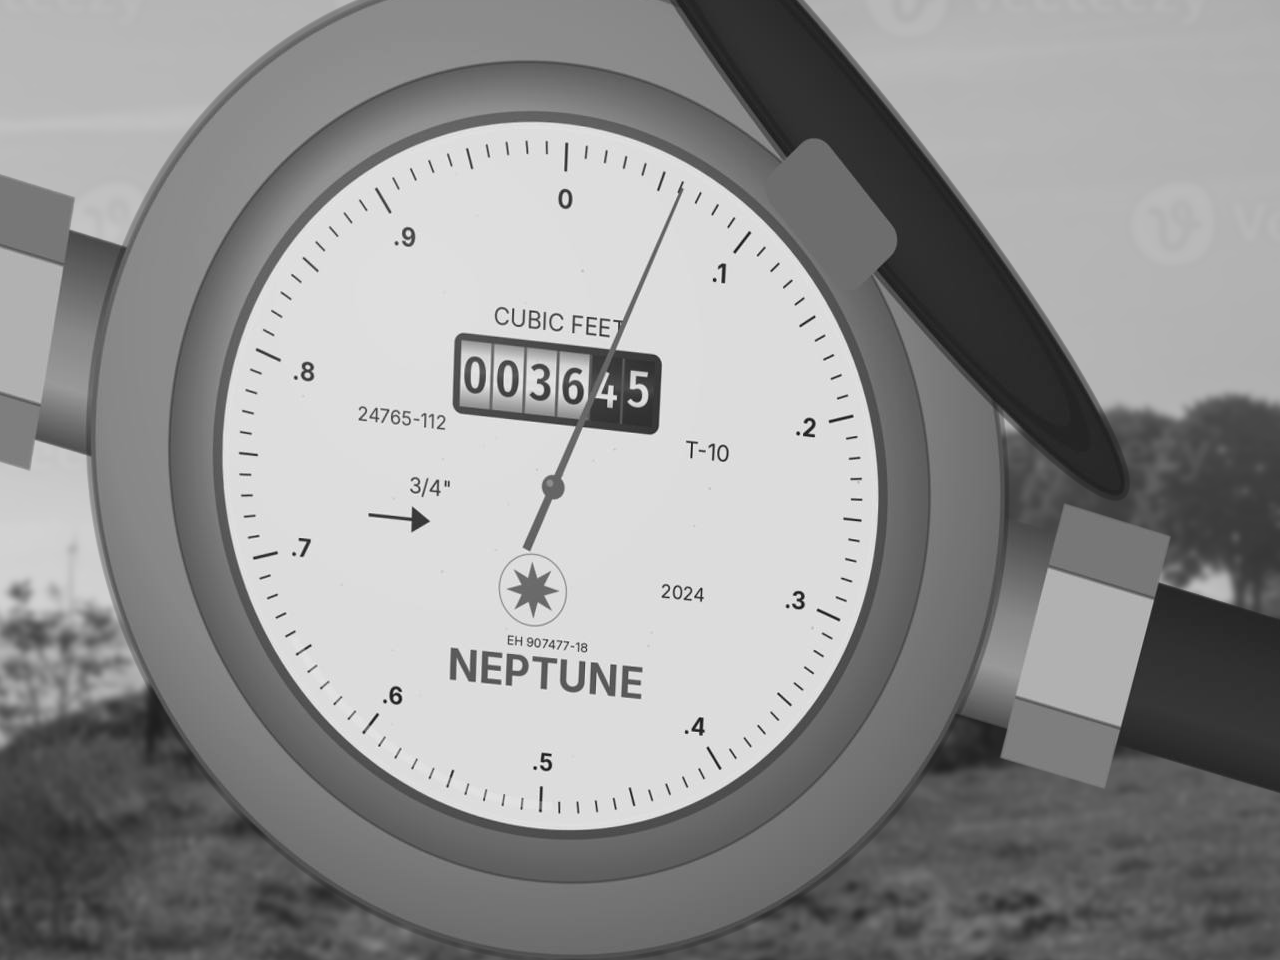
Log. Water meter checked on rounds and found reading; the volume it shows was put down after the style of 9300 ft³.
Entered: 3645.06 ft³
